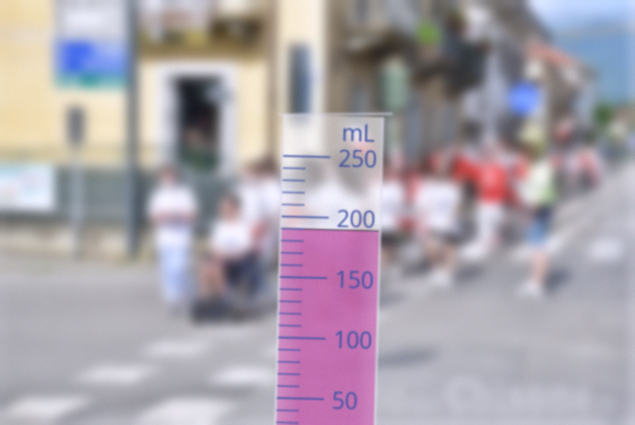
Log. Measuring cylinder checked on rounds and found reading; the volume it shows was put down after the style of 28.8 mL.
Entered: 190 mL
